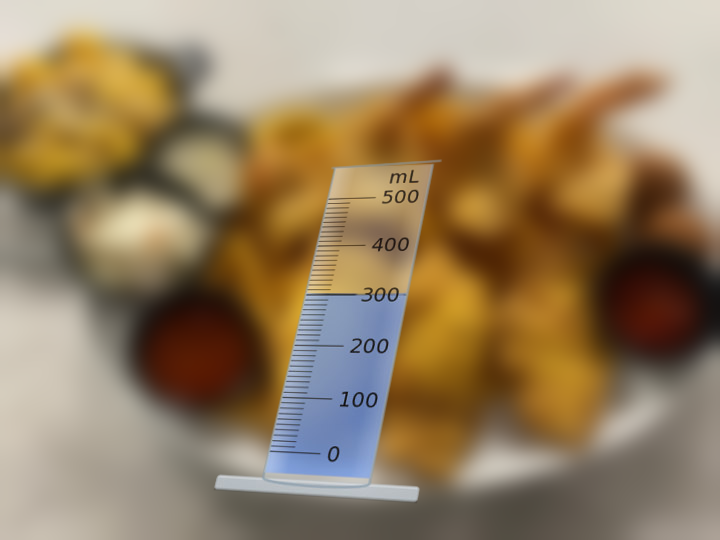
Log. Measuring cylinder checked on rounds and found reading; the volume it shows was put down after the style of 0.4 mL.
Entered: 300 mL
